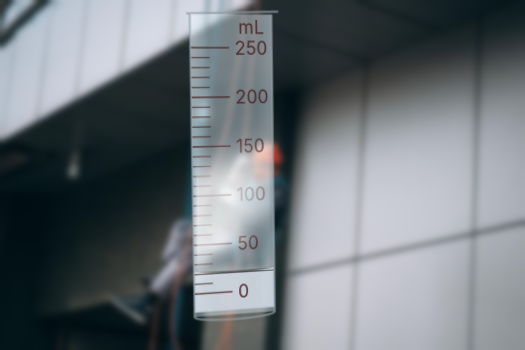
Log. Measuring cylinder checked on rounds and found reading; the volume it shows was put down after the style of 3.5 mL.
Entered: 20 mL
